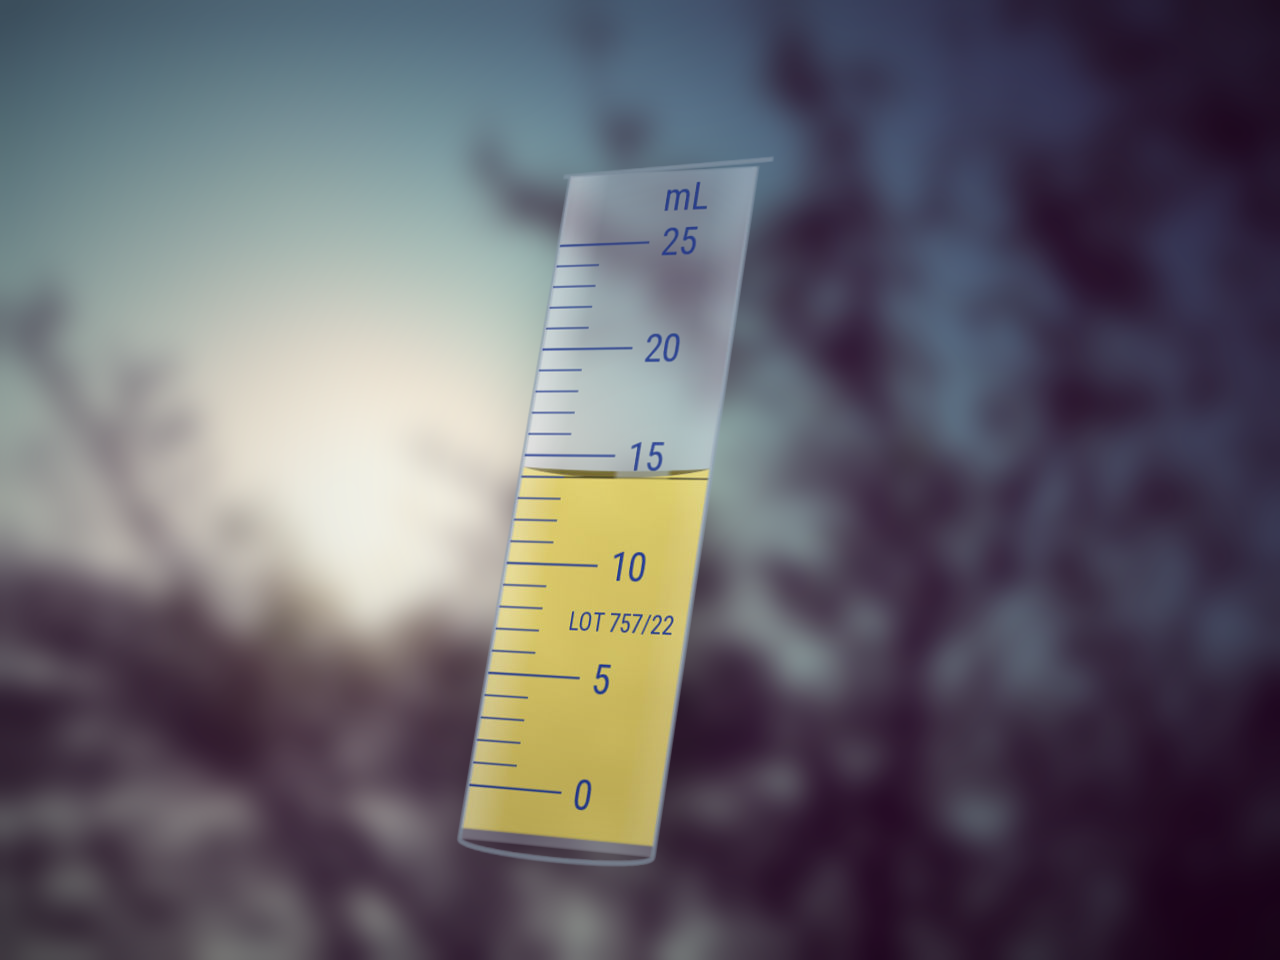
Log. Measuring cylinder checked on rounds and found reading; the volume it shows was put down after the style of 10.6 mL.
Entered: 14 mL
